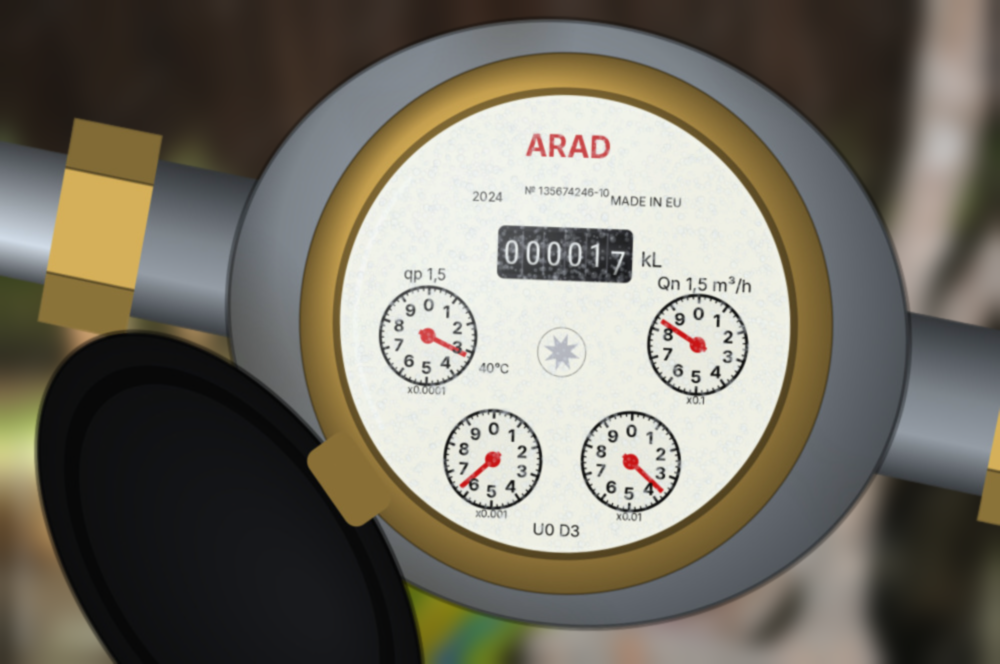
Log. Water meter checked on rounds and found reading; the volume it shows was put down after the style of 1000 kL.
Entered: 16.8363 kL
